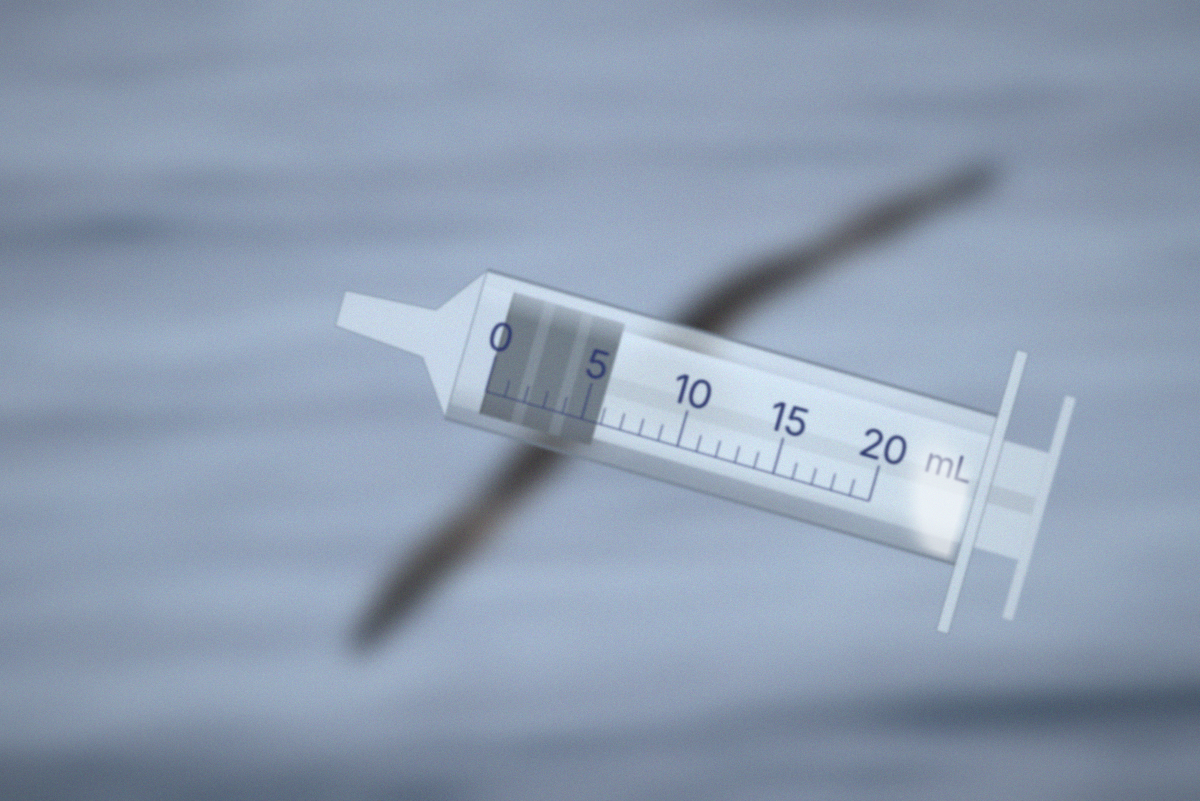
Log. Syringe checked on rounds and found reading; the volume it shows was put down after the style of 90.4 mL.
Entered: 0 mL
